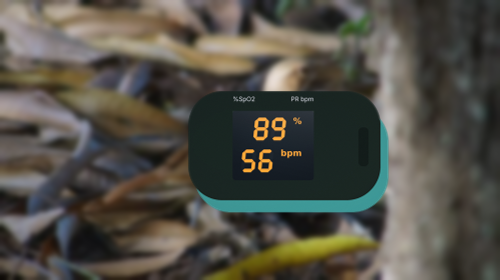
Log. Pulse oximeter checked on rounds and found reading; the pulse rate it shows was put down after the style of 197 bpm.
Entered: 56 bpm
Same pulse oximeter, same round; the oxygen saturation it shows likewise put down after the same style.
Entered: 89 %
